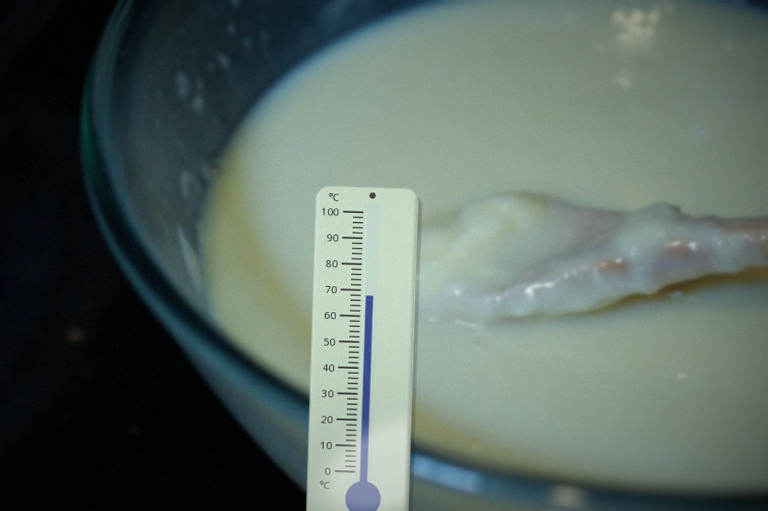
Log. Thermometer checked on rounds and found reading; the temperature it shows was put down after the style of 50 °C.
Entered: 68 °C
